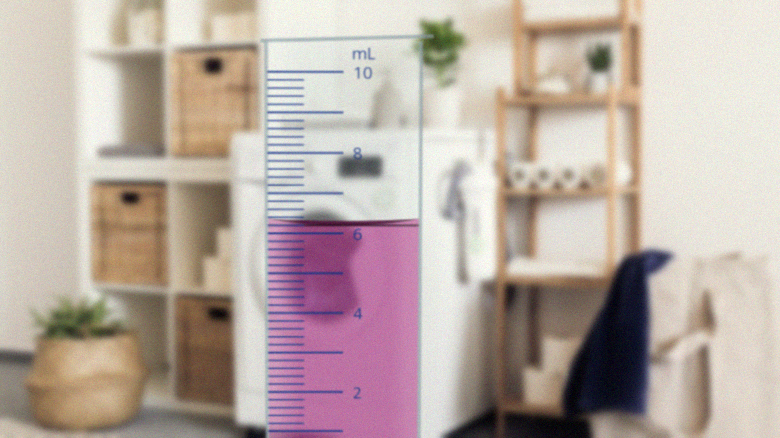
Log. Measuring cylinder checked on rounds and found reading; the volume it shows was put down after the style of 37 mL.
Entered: 6.2 mL
